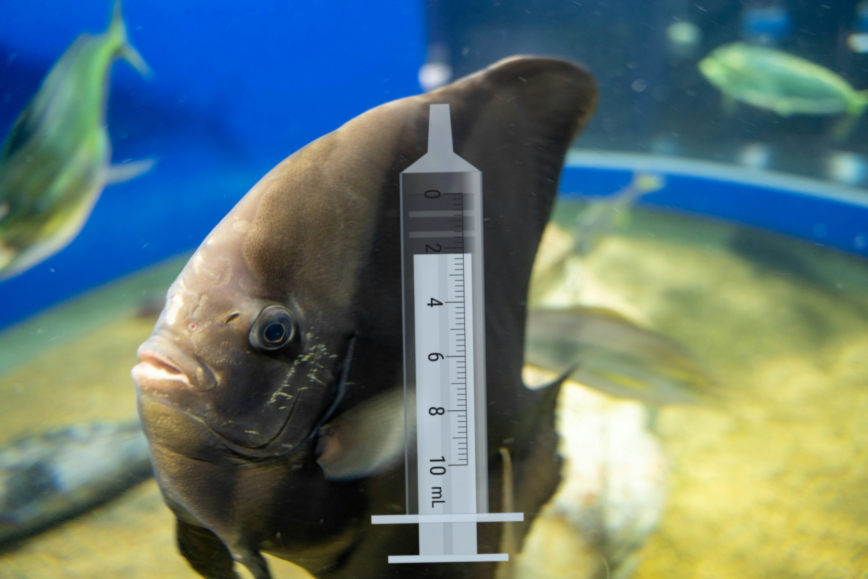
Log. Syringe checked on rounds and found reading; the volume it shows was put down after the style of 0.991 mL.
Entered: 0 mL
